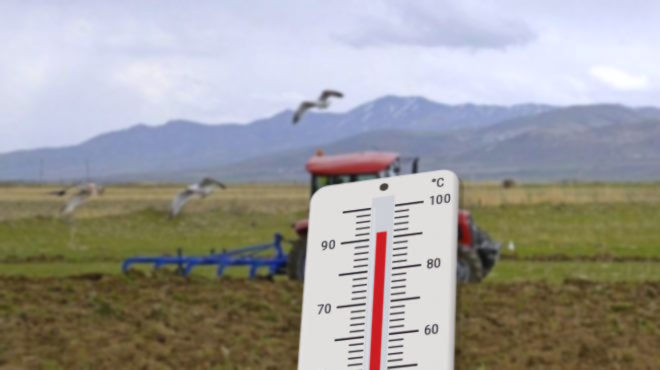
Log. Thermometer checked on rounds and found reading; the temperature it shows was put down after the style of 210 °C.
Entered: 92 °C
